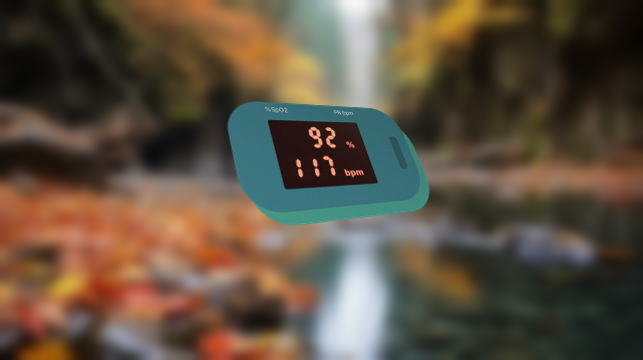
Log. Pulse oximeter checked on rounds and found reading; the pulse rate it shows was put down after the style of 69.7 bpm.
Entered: 117 bpm
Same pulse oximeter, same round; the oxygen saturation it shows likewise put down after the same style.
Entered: 92 %
